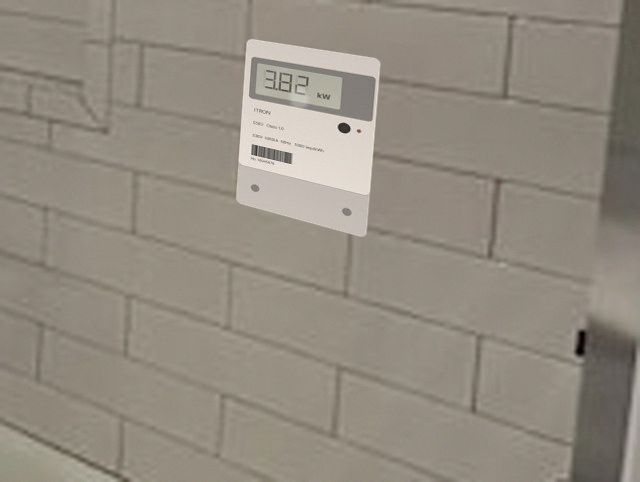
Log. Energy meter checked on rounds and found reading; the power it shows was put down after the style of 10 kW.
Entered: 3.82 kW
